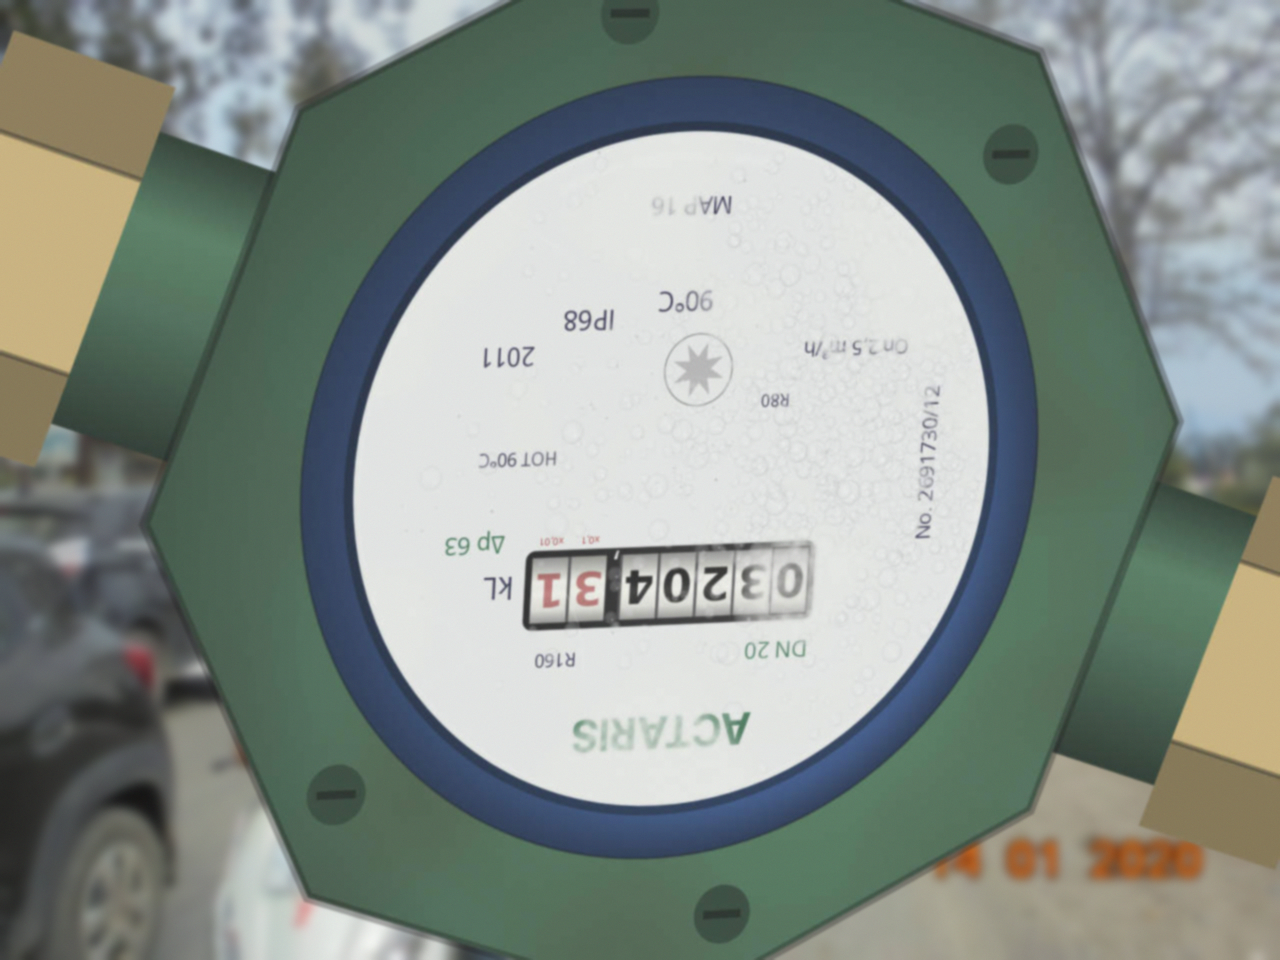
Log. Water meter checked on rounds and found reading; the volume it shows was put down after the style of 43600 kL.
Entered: 3204.31 kL
